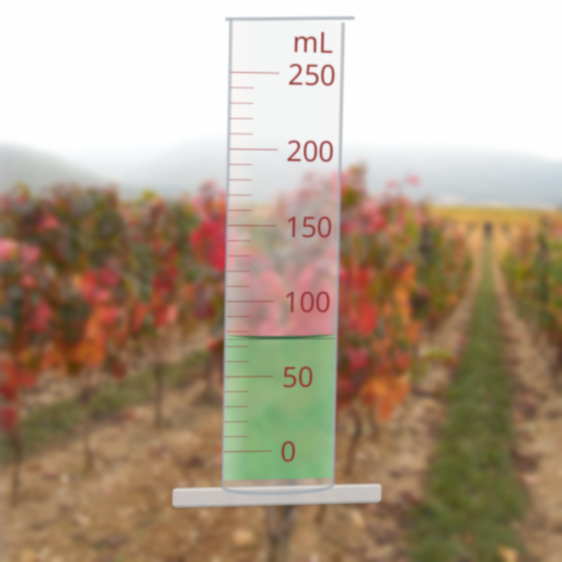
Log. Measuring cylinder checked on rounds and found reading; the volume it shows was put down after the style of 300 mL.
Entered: 75 mL
